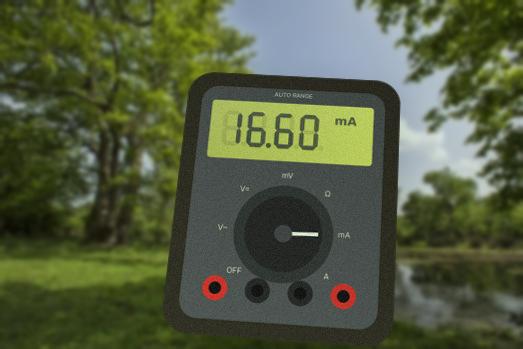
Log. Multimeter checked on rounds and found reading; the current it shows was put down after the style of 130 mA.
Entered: 16.60 mA
